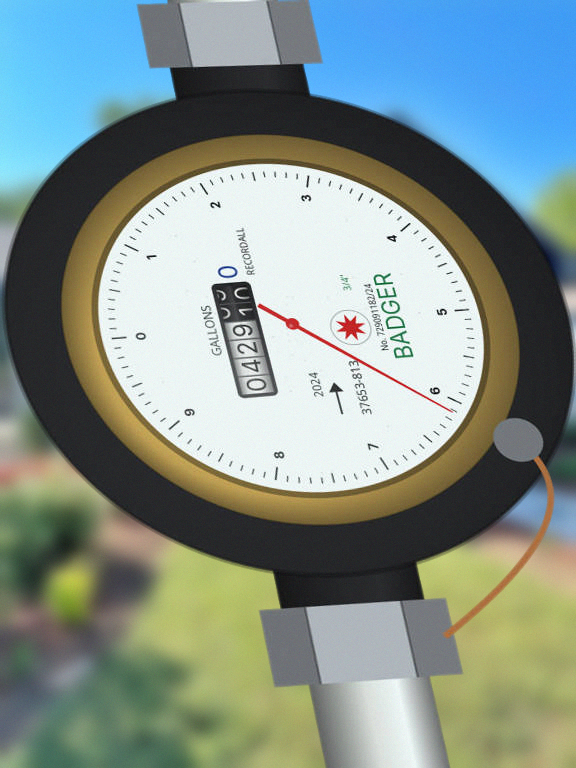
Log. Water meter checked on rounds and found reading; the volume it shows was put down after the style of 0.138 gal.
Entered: 429096.1 gal
